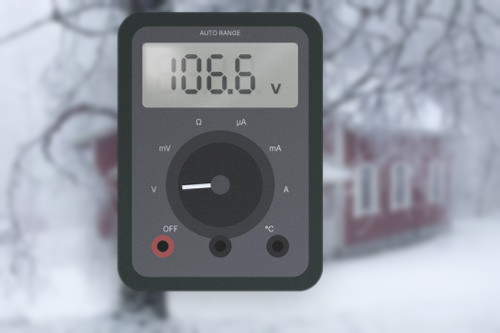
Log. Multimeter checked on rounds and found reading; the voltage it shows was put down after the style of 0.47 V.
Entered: 106.6 V
